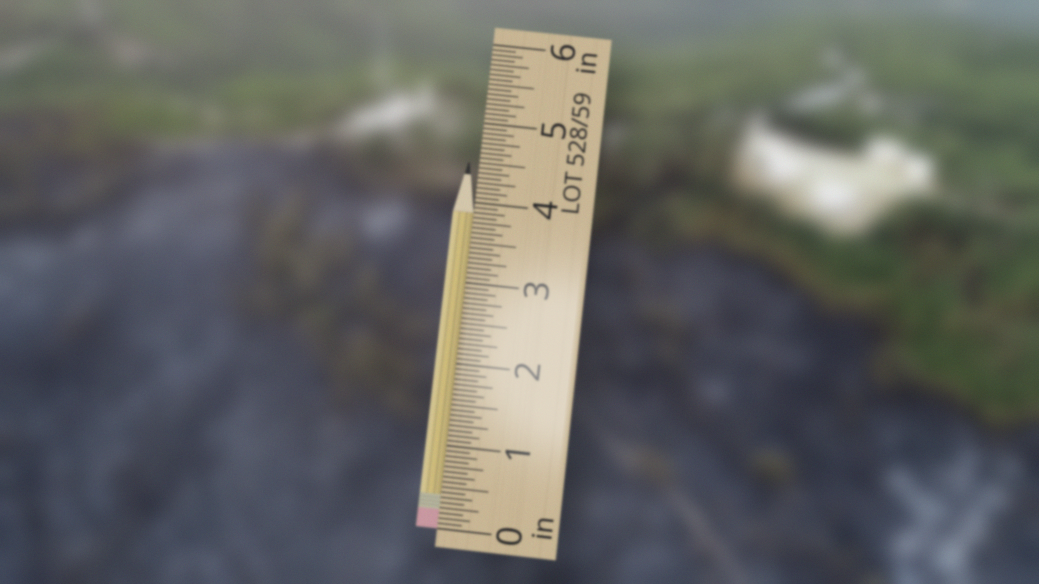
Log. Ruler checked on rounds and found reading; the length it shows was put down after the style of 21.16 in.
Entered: 4.5 in
